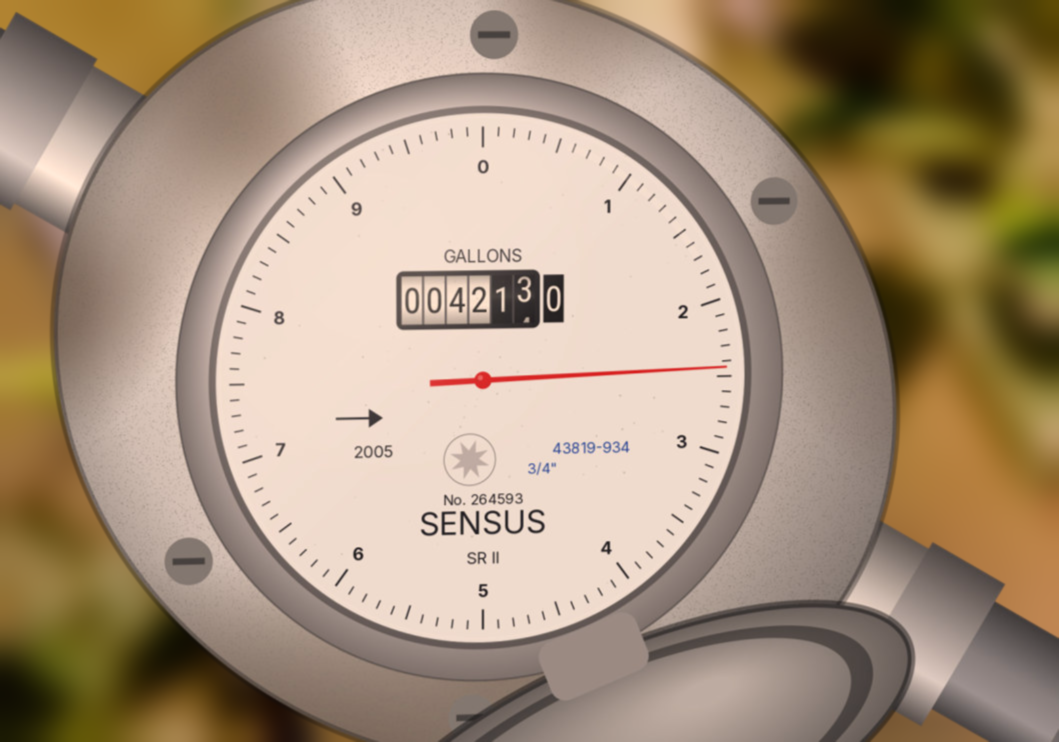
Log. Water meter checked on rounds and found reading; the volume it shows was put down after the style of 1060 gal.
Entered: 42132.4 gal
